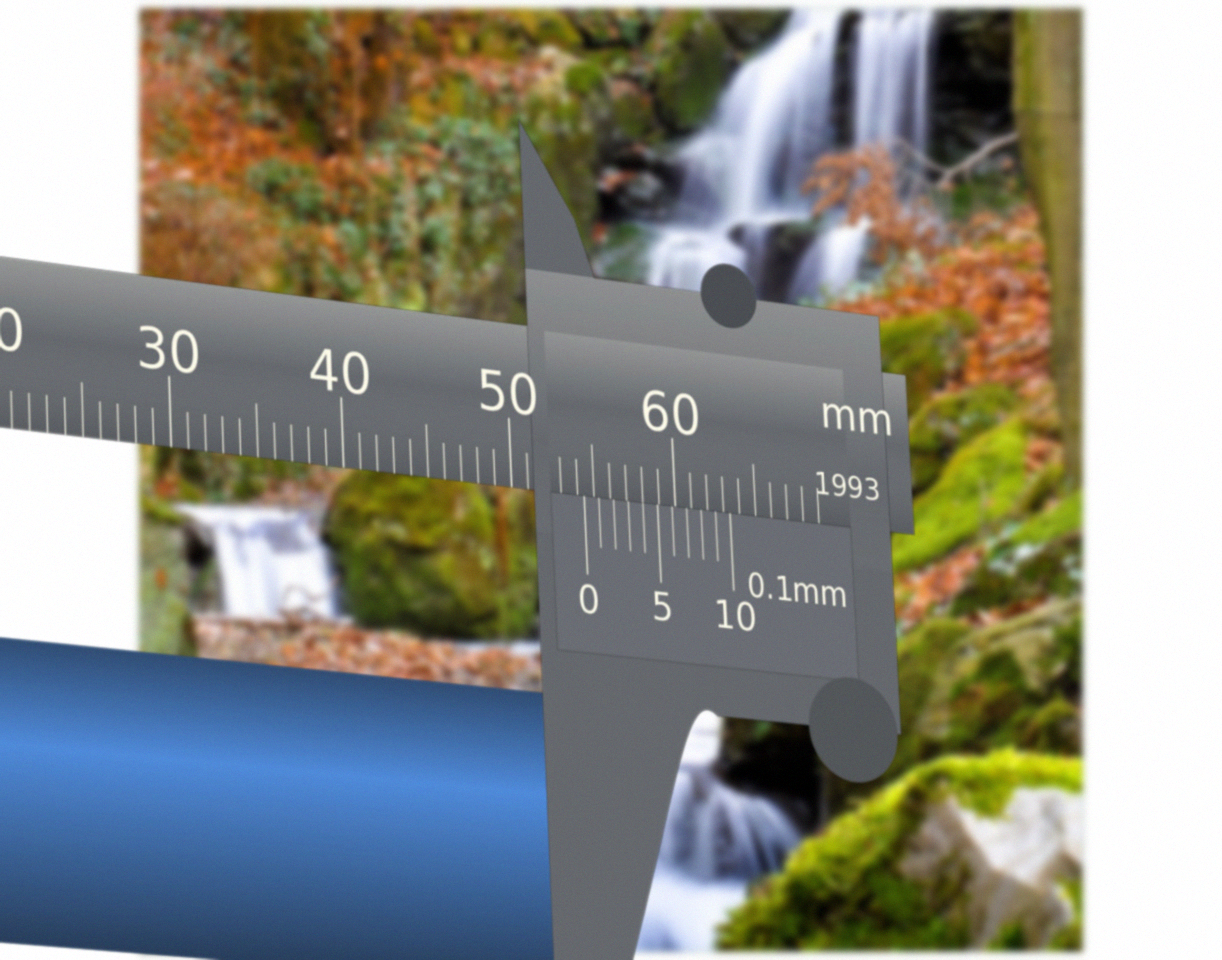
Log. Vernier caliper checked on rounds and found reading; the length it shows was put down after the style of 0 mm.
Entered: 54.4 mm
